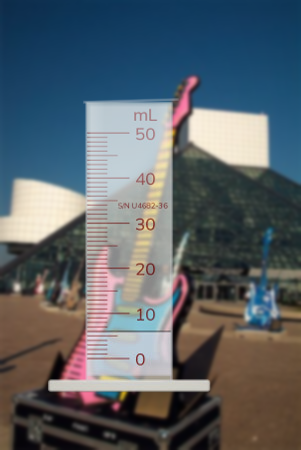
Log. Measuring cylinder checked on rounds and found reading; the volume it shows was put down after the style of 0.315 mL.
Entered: 6 mL
